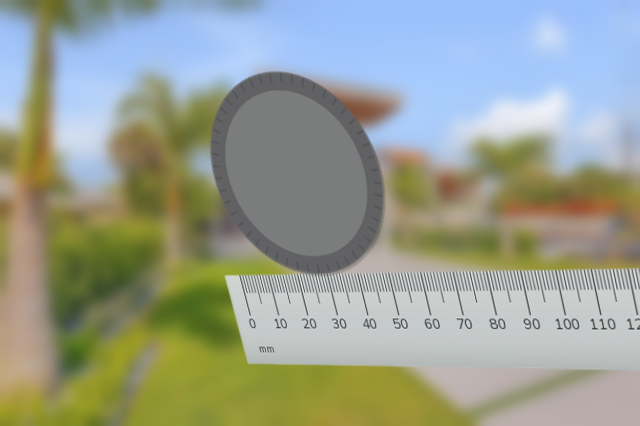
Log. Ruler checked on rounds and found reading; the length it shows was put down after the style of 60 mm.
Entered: 55 mm
